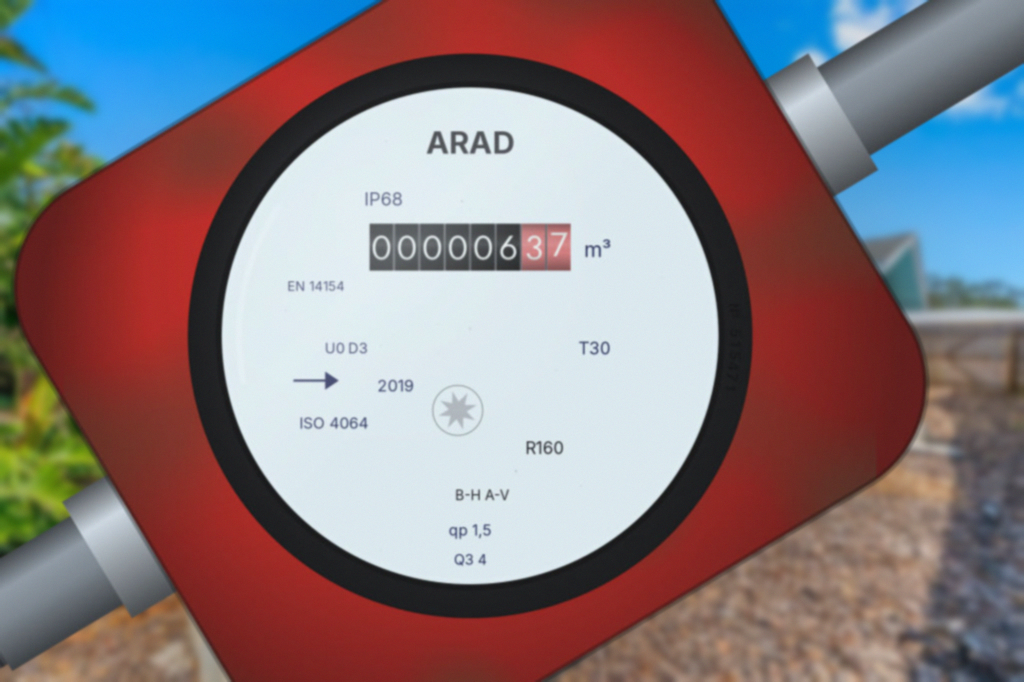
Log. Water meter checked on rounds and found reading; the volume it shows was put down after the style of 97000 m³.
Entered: 6.37 m³
